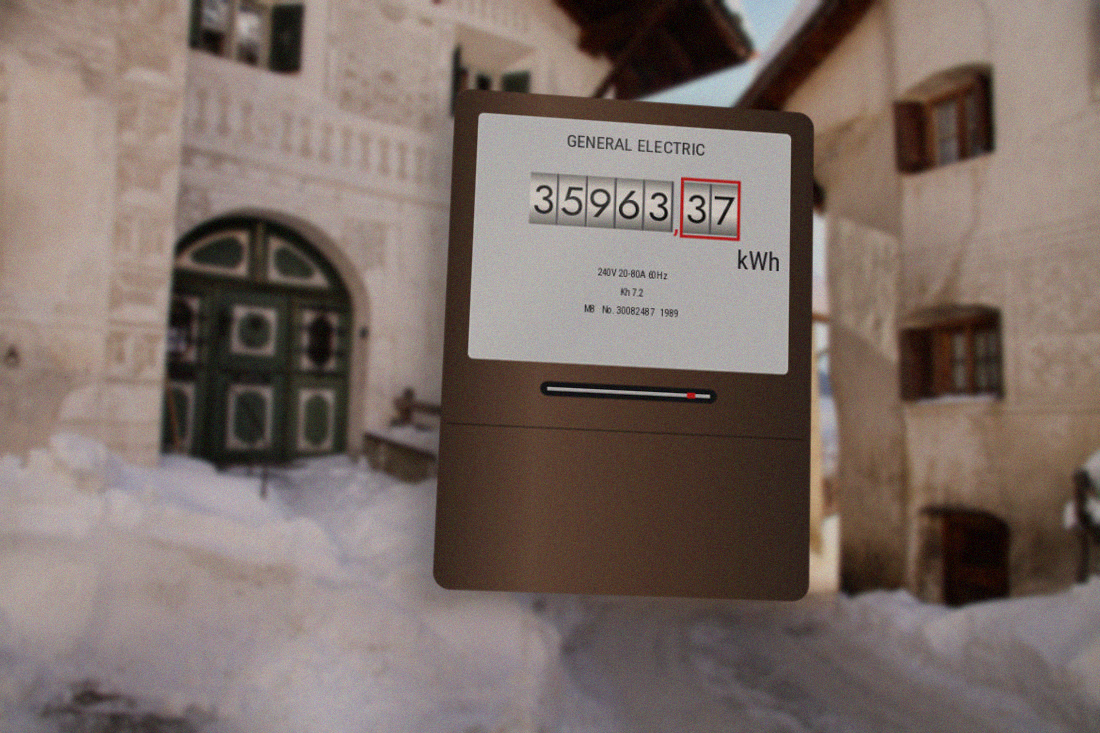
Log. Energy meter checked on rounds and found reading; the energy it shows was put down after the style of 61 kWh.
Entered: 35963.37 kWh
